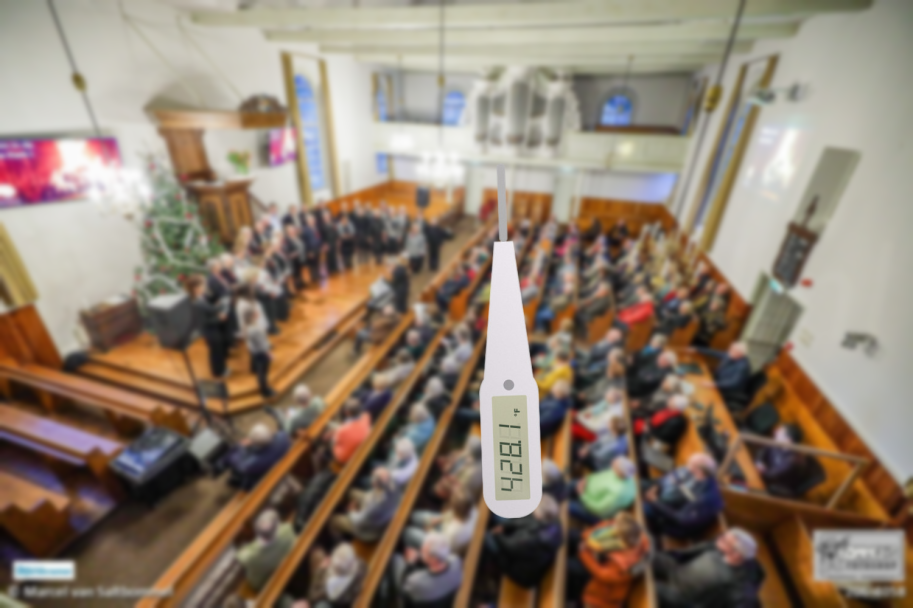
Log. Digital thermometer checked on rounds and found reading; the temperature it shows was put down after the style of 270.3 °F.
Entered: 428.1 °F
